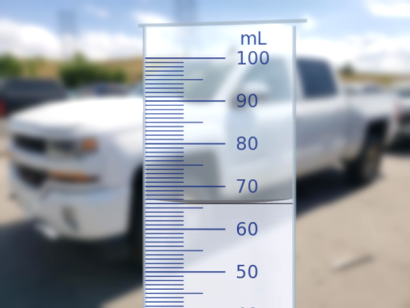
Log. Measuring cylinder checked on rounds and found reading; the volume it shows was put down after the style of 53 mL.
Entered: 66 mL
